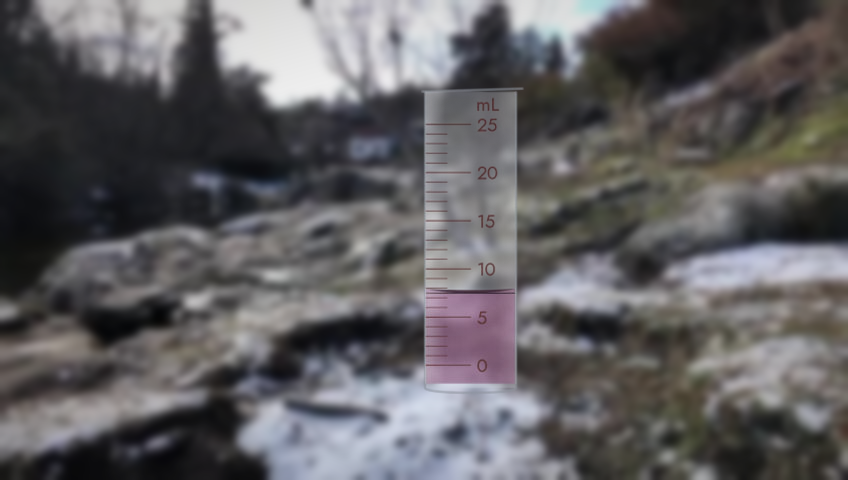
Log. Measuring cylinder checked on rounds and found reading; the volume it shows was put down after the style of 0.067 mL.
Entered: 7.5 mL
